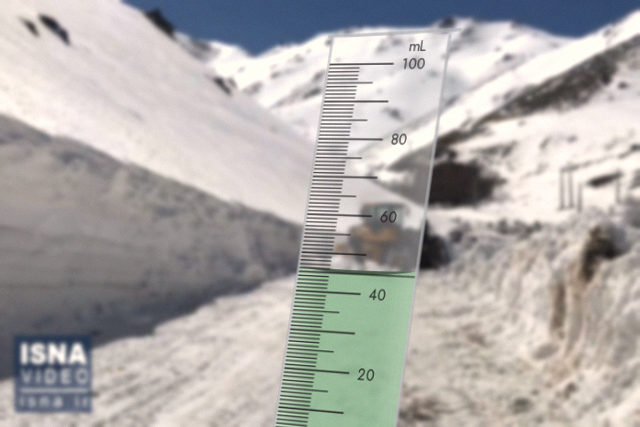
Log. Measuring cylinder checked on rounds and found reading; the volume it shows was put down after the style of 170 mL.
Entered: 45 mL
